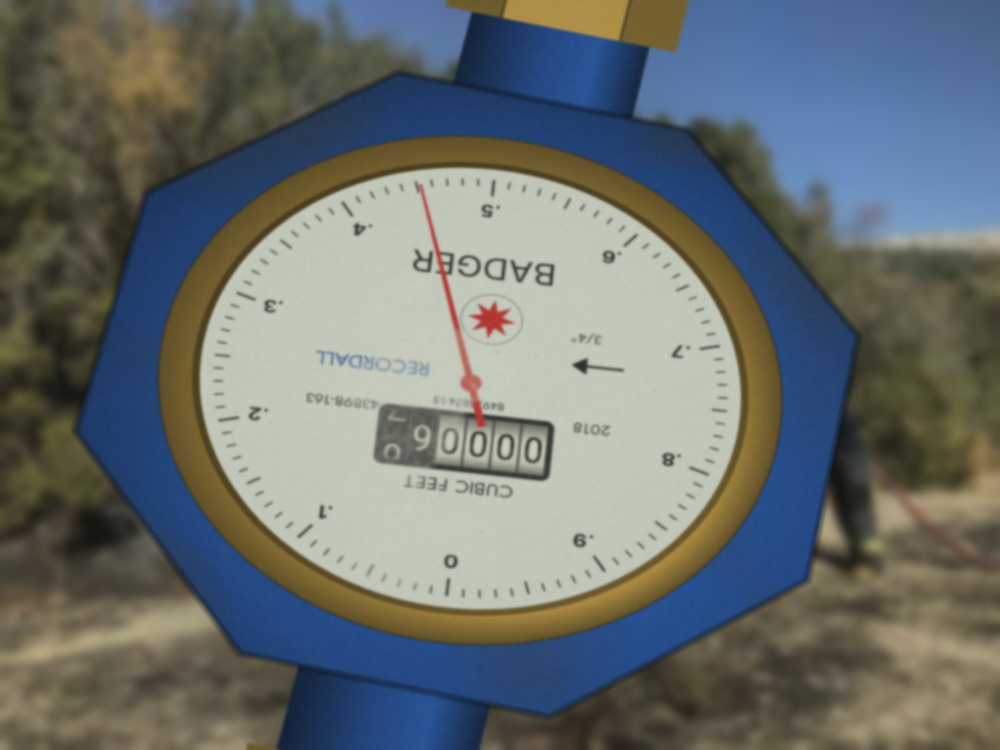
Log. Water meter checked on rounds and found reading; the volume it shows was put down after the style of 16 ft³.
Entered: 66.45 ft³
